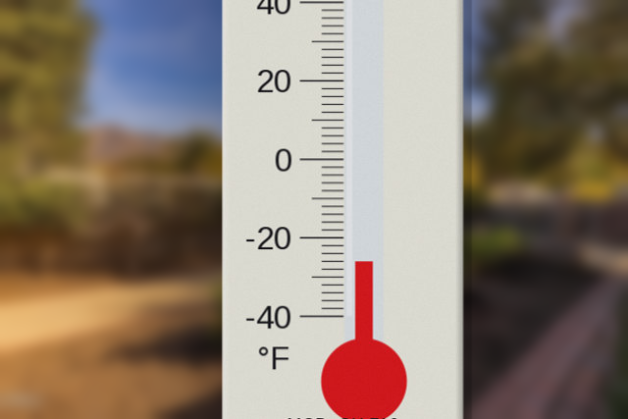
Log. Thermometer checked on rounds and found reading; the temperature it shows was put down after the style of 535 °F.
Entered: -26 °F
